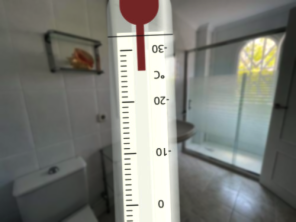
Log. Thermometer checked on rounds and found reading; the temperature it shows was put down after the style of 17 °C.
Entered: -26 °C
